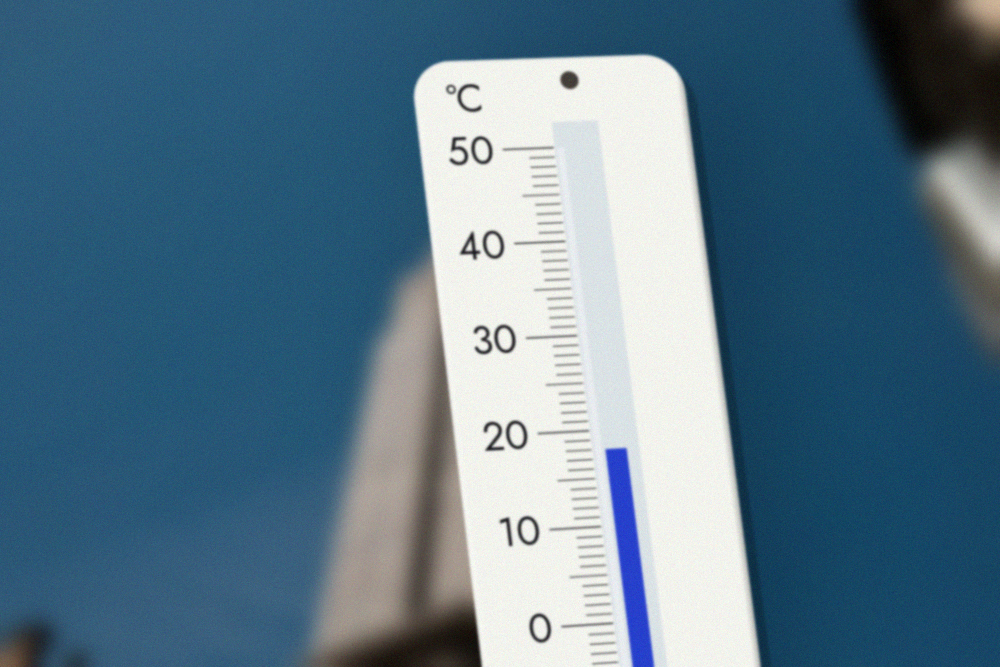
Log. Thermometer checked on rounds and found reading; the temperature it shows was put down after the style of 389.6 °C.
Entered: 18 °C
